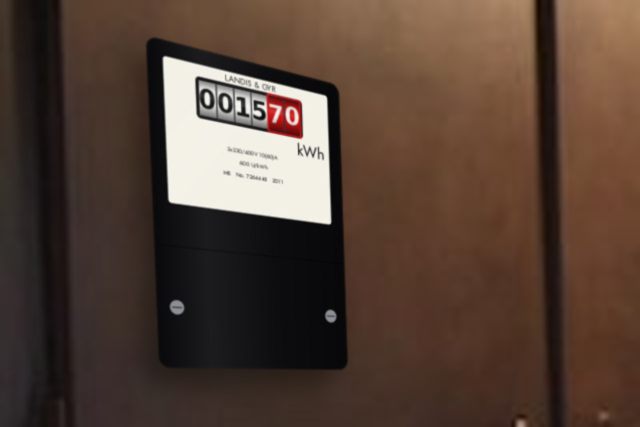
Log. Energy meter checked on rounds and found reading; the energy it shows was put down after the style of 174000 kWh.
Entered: 15.70 kWh
